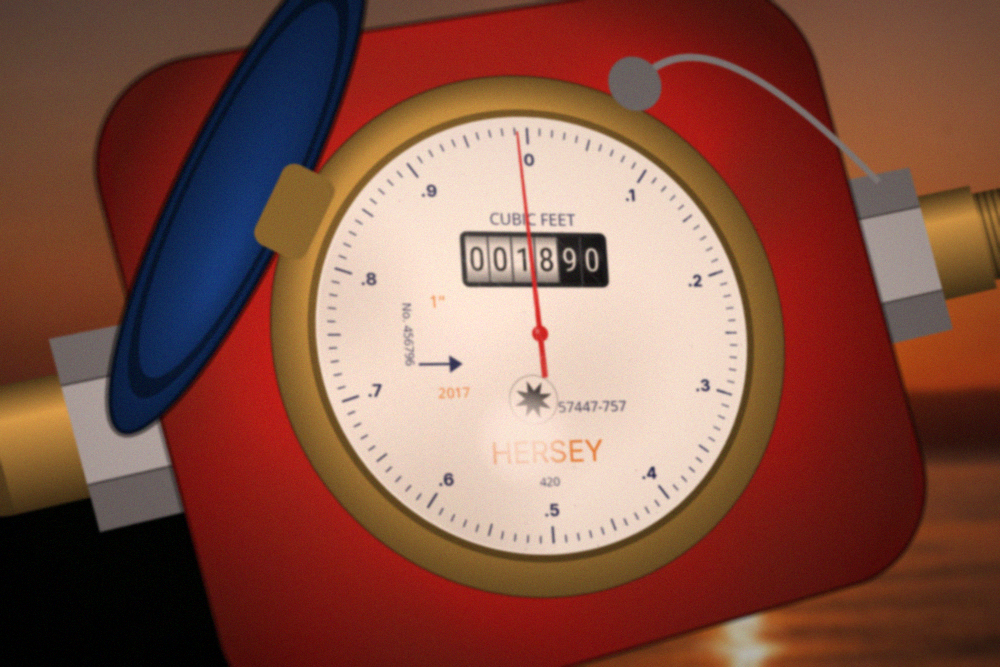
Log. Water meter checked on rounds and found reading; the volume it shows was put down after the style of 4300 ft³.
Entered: 1889.99 ft³
